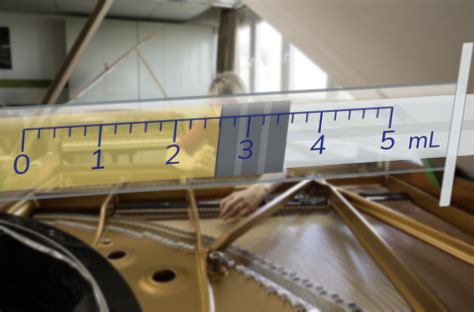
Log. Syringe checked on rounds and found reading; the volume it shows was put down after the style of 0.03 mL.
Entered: 2.6 mL
